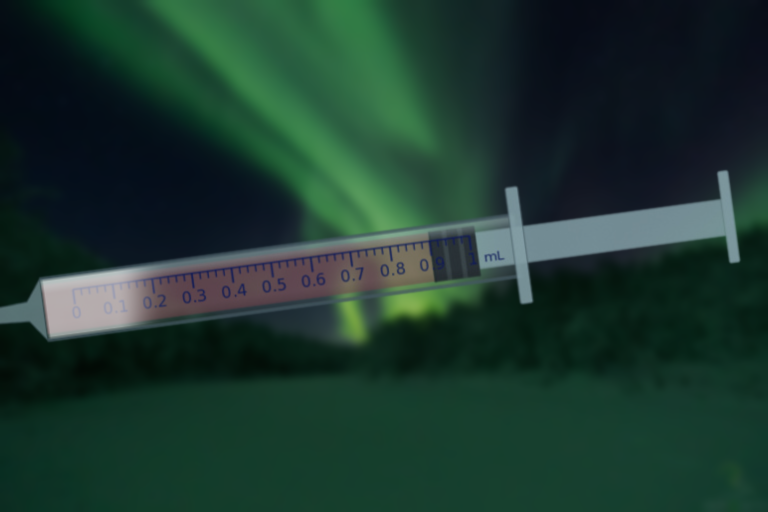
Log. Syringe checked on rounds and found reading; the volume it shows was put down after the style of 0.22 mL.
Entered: 0.9 mL
